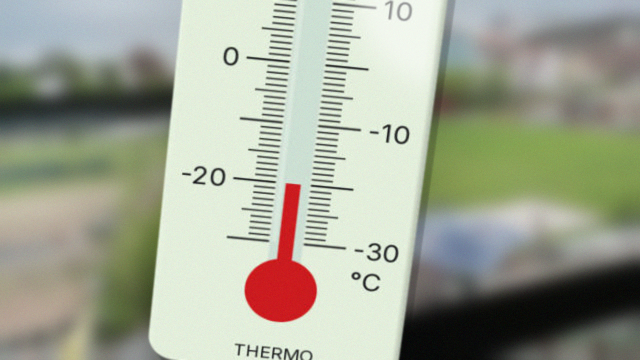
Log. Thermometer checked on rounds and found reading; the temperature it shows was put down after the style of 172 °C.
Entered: -20 °C
